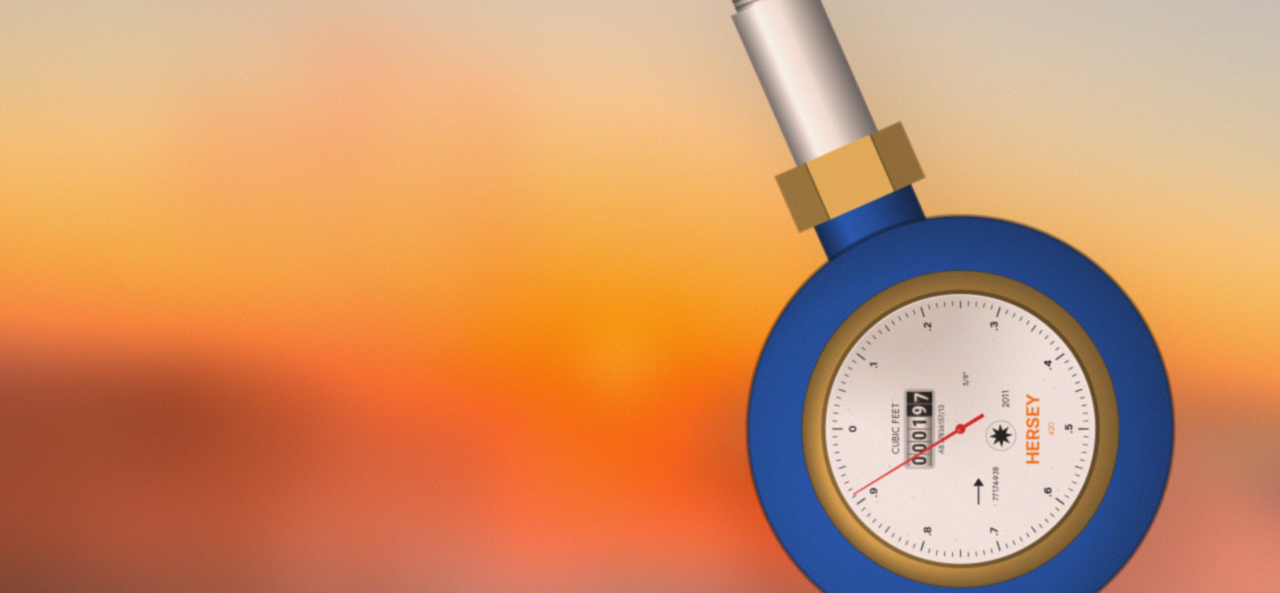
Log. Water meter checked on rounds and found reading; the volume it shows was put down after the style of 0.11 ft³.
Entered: 196.91 ft³
